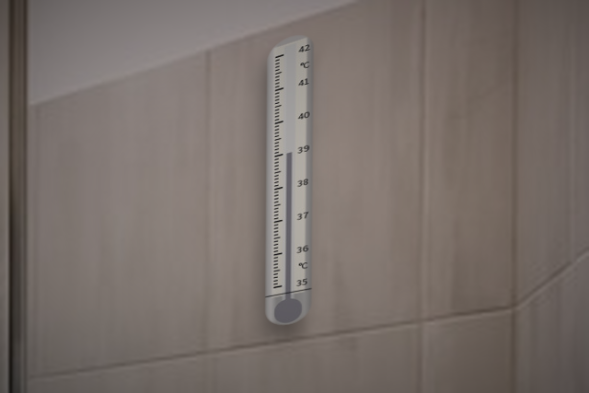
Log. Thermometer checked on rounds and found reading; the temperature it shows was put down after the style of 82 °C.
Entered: 39 °C
